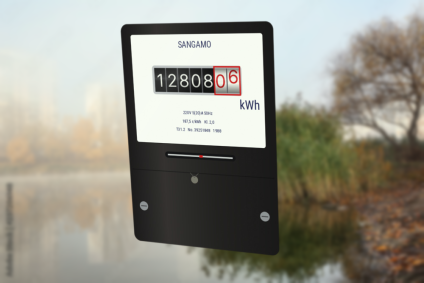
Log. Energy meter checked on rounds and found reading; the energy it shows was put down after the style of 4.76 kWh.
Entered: 12808.06 kWh
